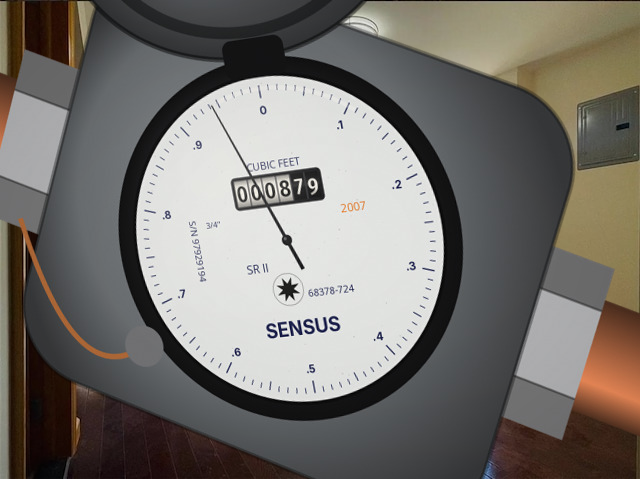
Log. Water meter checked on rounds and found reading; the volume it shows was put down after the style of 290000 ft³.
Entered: 878.94 ft³
